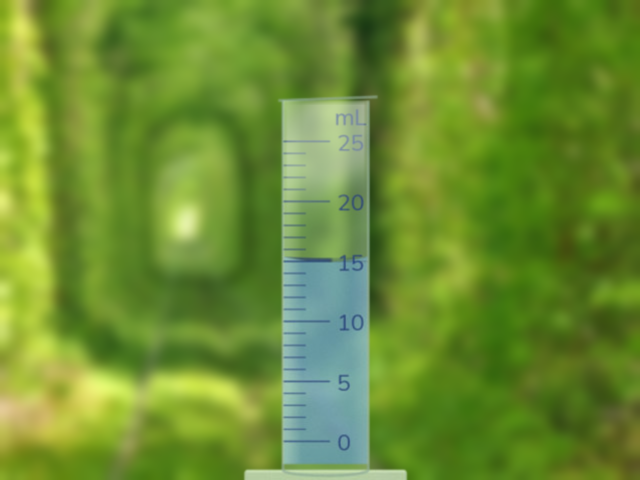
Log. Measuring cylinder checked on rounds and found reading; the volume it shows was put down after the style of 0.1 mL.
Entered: 15 mL
